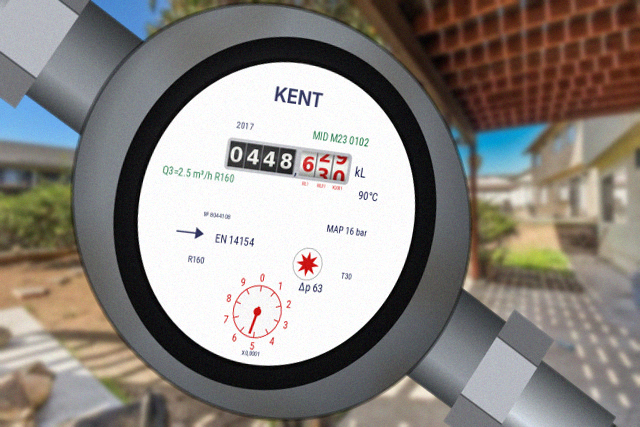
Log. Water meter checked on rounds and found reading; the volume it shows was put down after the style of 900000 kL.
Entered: 448.6295 kL
